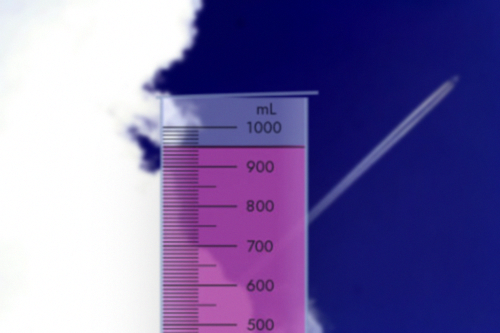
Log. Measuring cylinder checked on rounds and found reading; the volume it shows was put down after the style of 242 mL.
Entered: 950 mL
